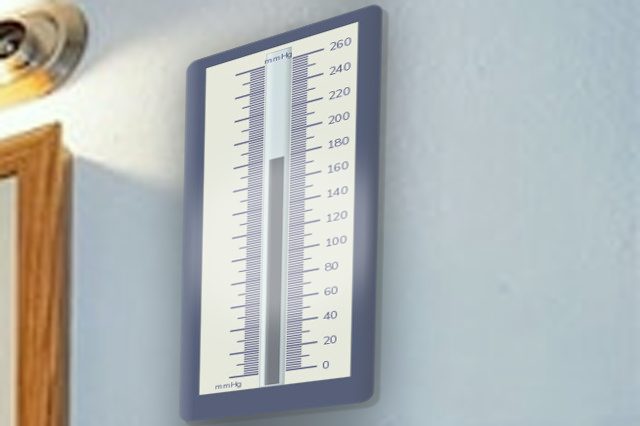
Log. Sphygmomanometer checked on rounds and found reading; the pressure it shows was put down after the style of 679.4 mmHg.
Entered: 180 mmHg
